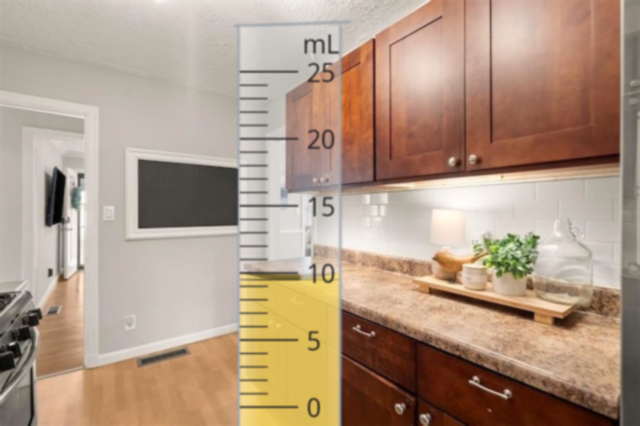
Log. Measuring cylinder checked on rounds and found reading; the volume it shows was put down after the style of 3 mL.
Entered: 9.5 mL
